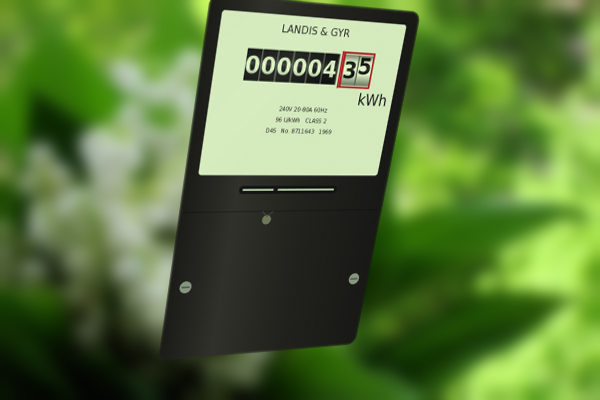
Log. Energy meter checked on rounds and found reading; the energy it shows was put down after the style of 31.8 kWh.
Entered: 4.35 kWh
